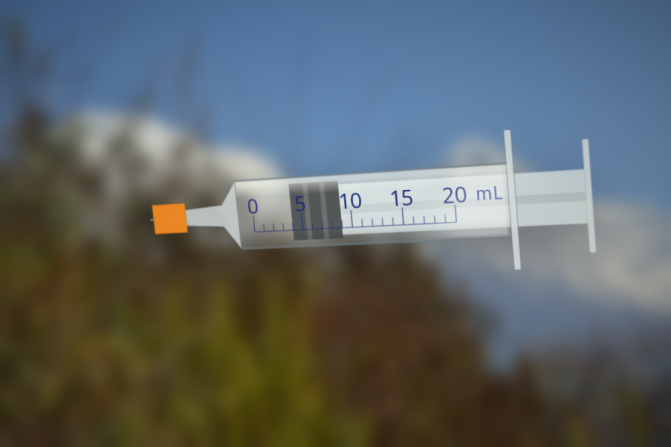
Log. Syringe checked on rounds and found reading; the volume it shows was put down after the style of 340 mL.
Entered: 4 mL
